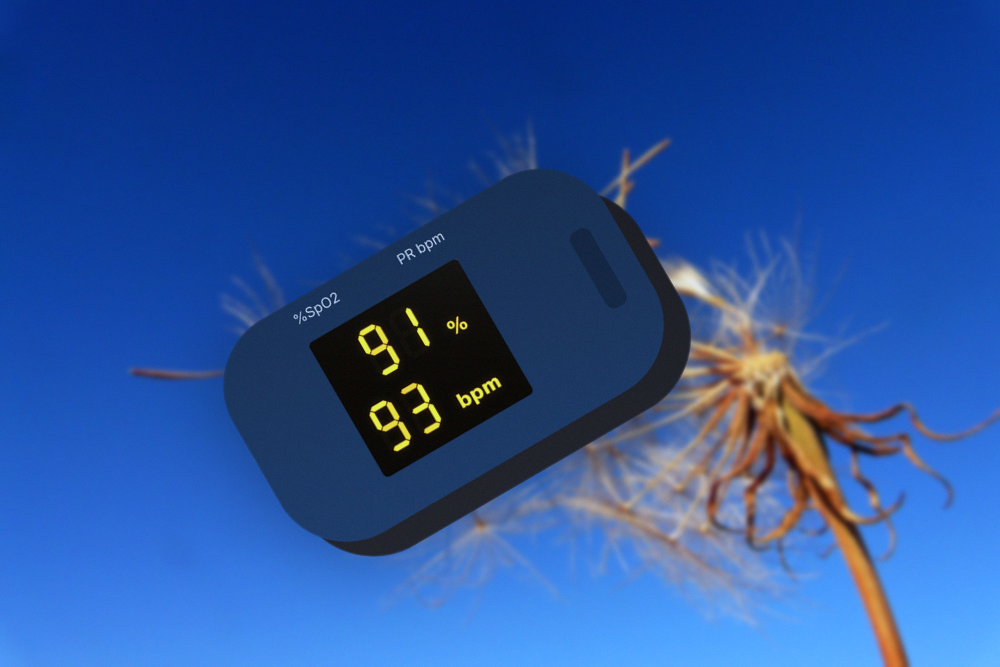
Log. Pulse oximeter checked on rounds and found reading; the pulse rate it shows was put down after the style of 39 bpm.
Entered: 93 bpm
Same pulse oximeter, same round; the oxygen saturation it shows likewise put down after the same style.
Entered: 91 %
